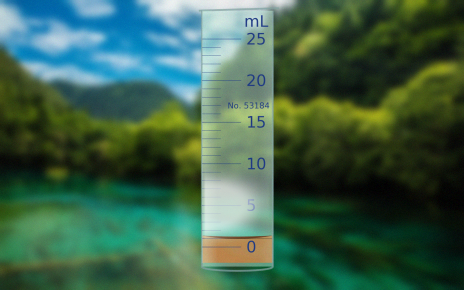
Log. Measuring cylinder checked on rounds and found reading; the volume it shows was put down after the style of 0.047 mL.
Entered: 1 mL
